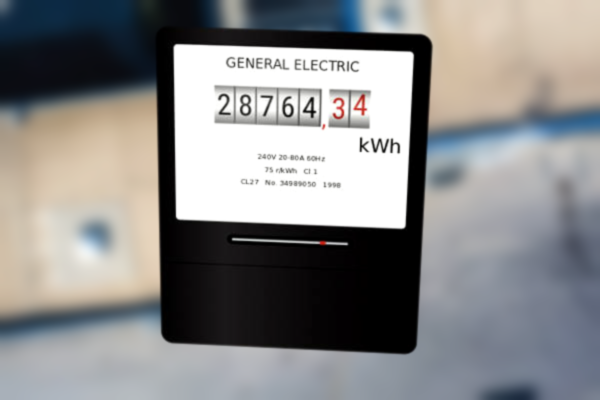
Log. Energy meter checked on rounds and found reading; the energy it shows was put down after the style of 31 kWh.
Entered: 28764.34 kWh
